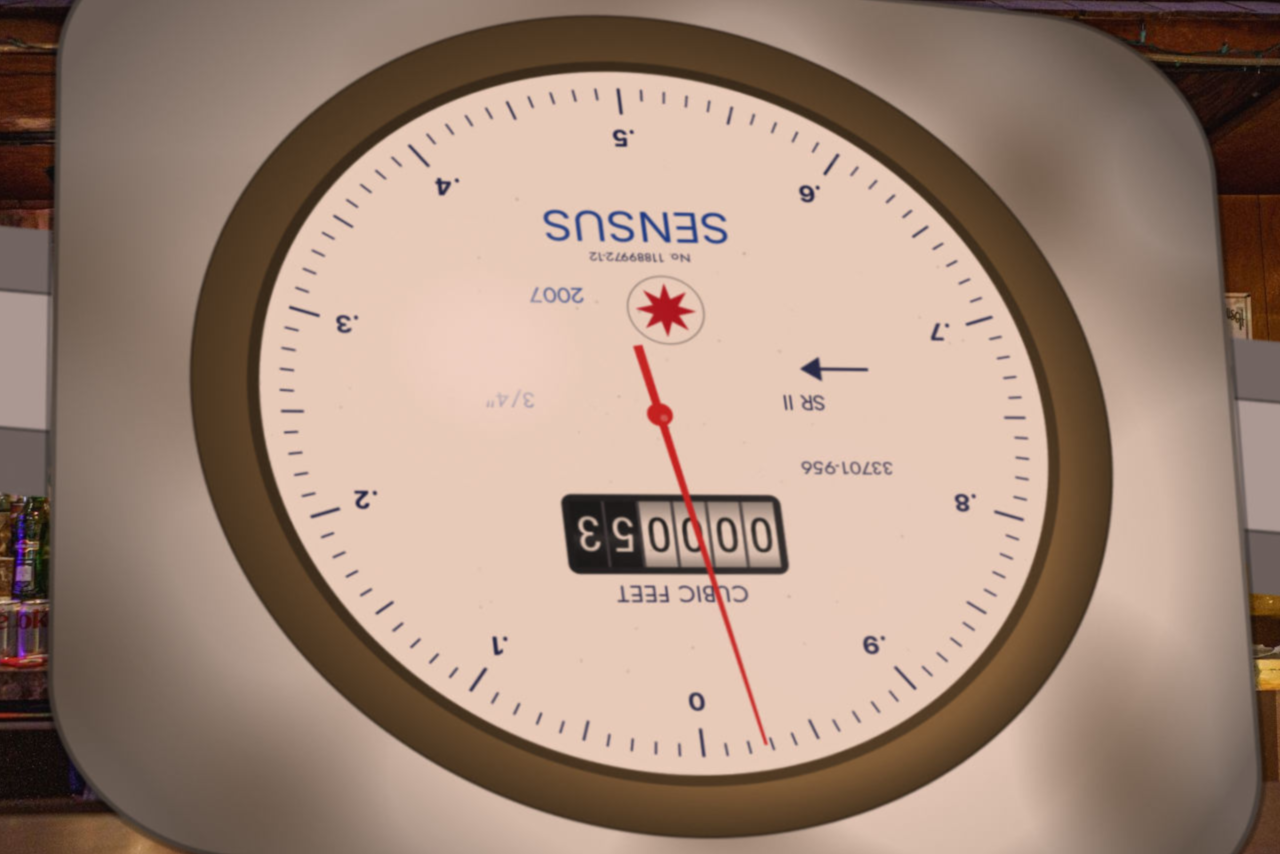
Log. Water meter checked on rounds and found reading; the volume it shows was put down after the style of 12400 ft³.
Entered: 52.97 ft³
